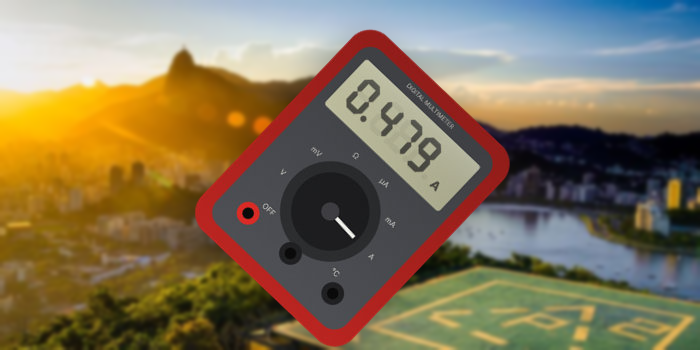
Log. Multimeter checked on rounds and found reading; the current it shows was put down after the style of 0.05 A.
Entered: 0.479 A
